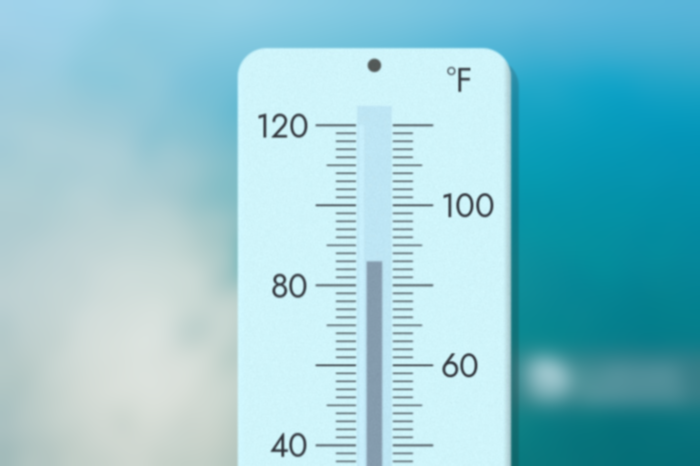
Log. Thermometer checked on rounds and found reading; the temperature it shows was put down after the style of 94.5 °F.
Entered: 86 °F
